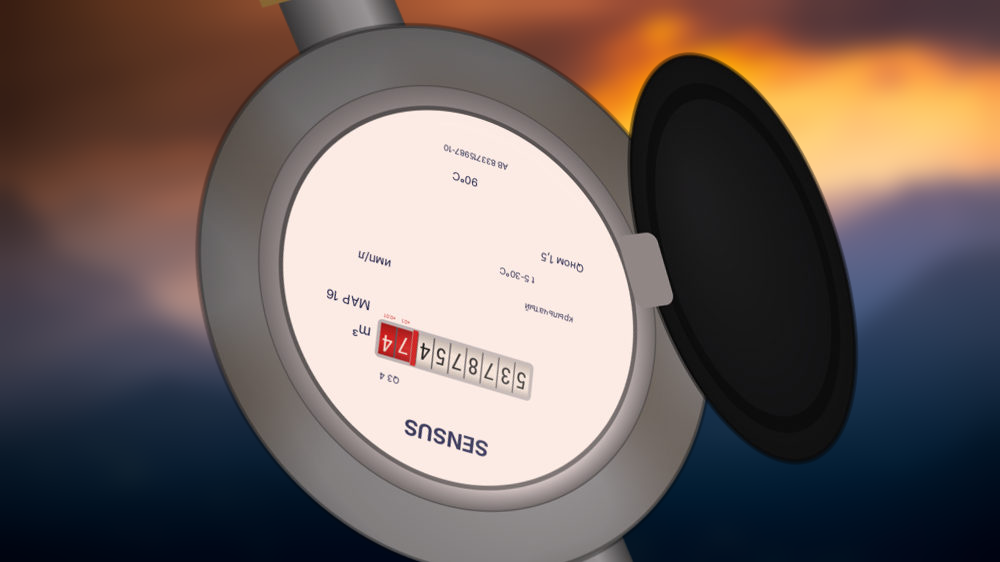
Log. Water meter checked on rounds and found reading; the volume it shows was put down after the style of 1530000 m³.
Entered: 5378754.74 m³
